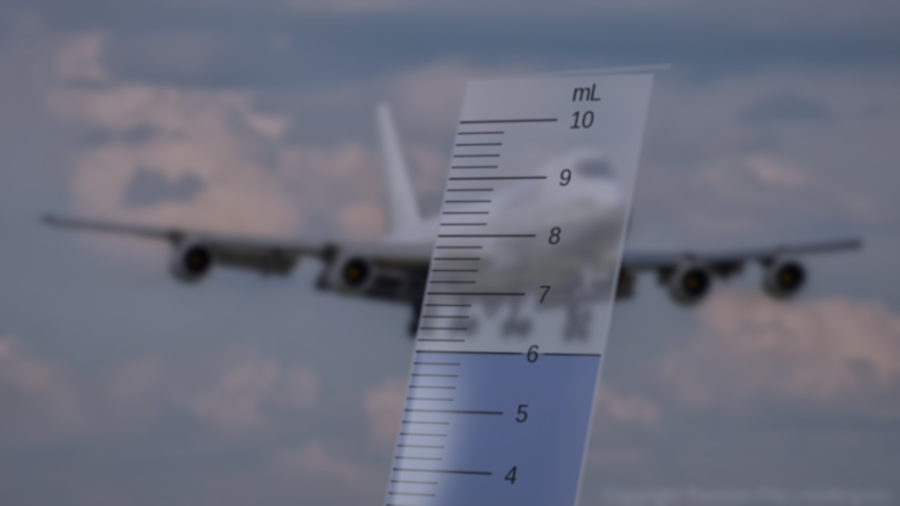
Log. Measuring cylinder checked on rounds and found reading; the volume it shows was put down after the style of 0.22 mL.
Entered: 6 mL
